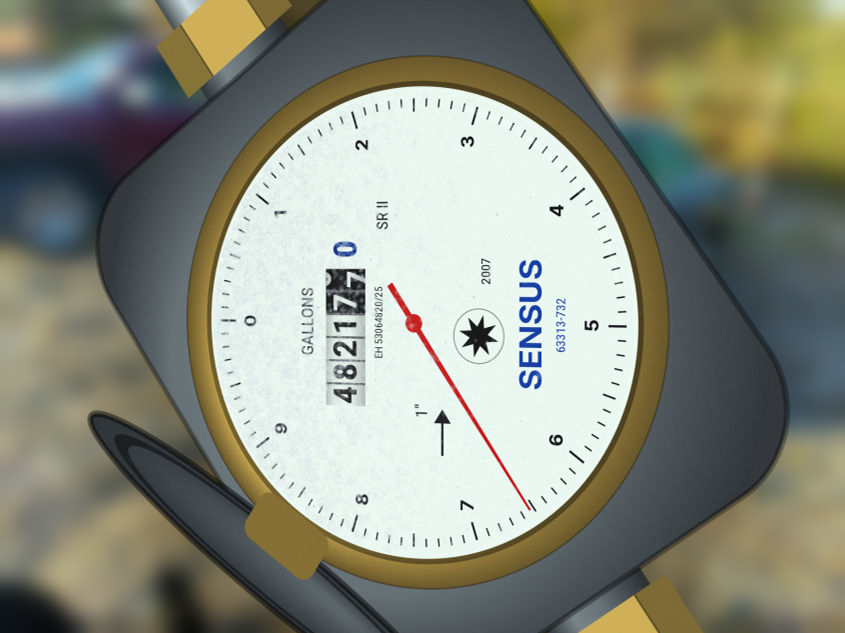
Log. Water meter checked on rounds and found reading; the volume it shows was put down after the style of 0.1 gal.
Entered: 4821766.5 gal
